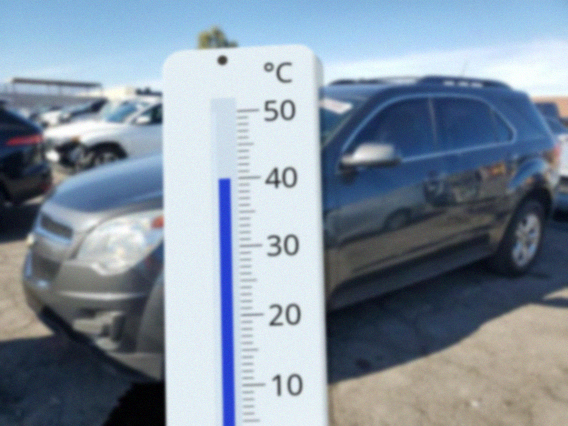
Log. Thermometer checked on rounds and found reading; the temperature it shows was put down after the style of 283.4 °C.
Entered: 40 °C
